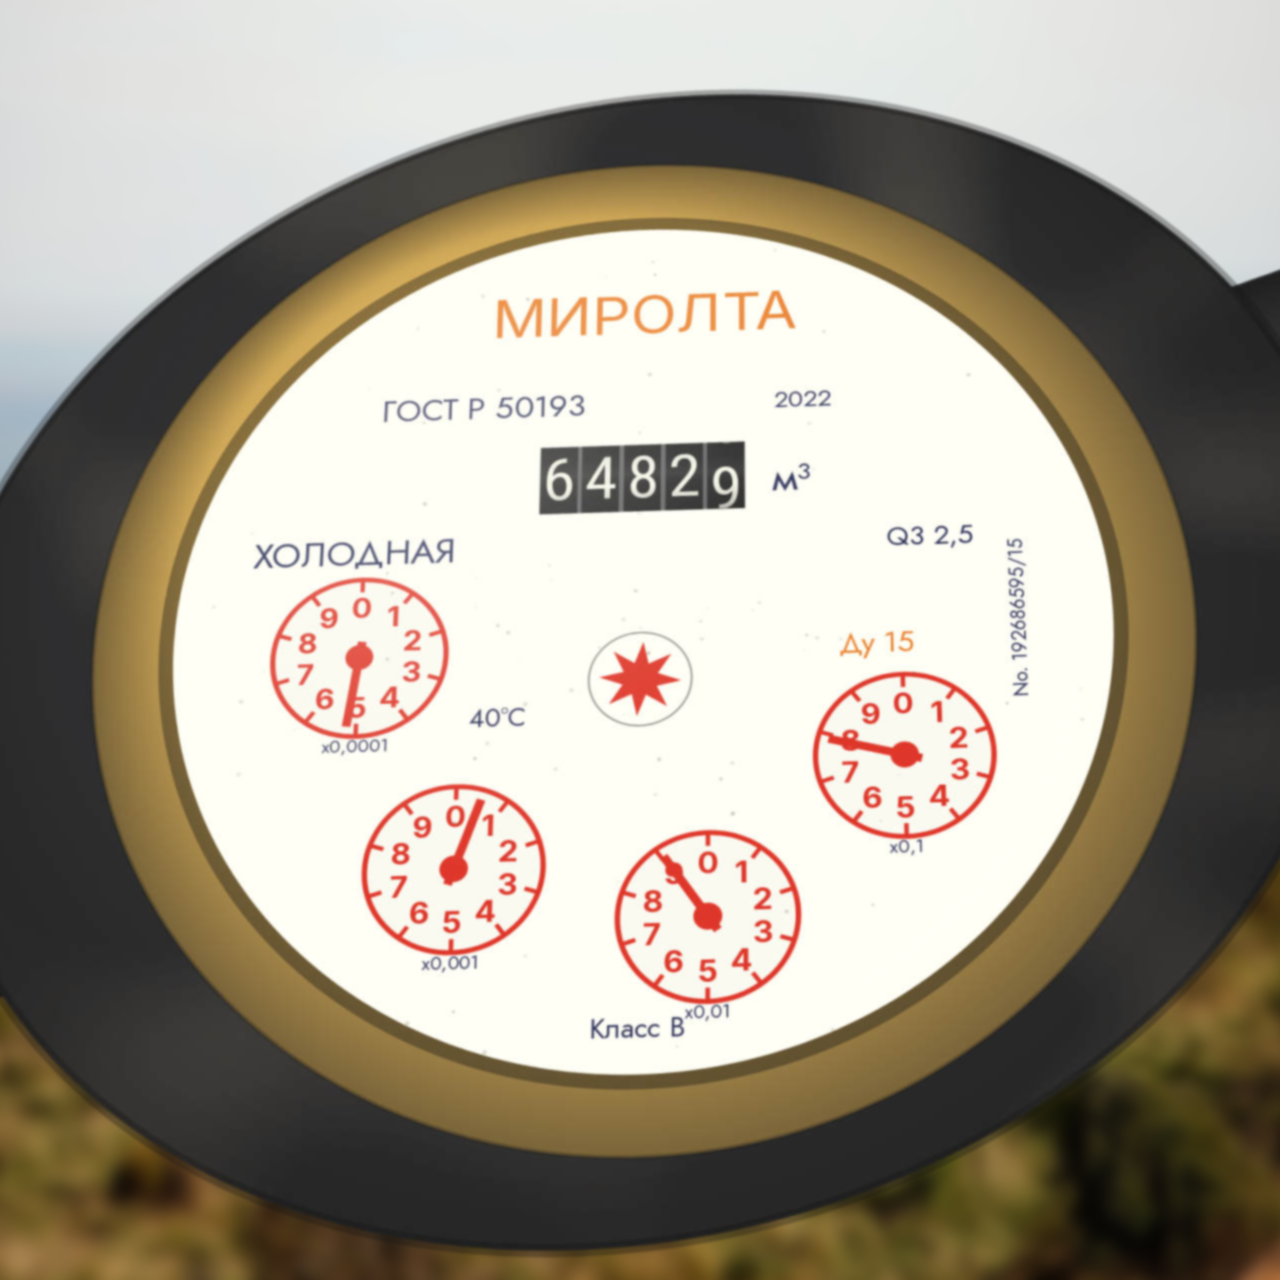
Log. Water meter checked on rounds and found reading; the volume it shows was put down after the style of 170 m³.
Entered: 64828.7905 m³
